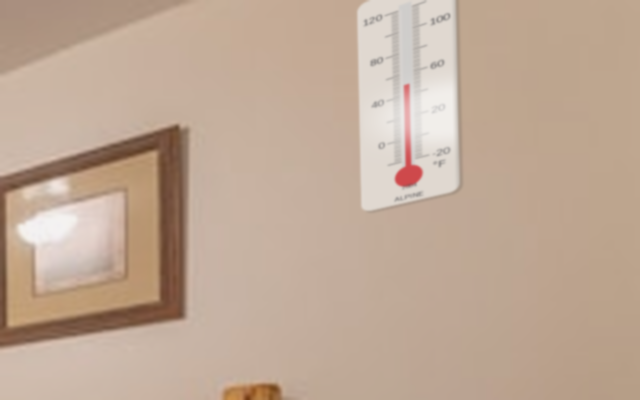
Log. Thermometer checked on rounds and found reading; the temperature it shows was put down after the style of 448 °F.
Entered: 50 °F
